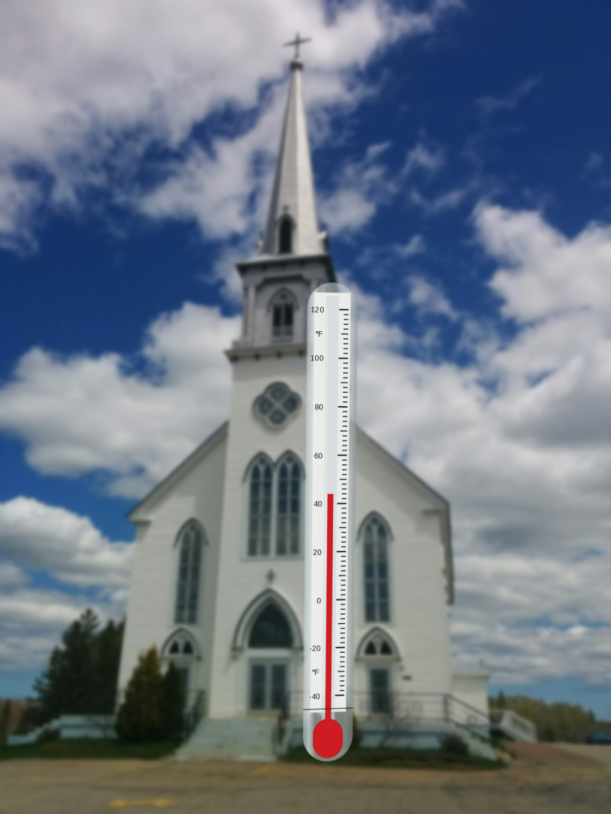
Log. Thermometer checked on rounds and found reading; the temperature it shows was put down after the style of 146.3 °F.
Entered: 44 °F
